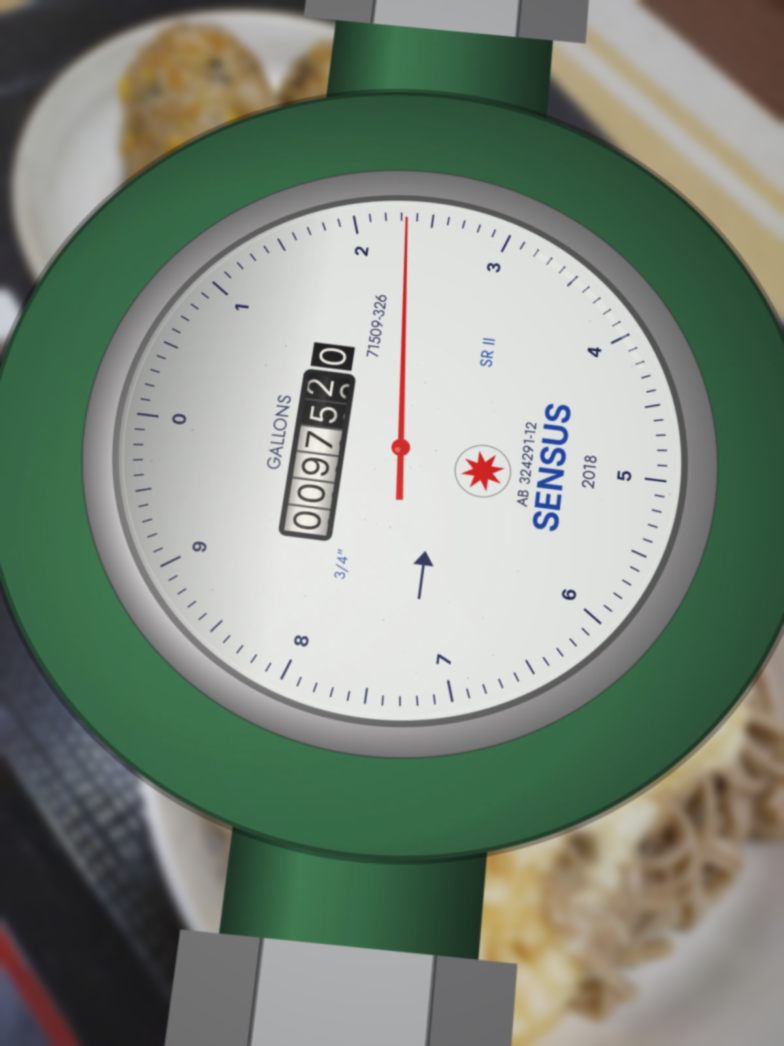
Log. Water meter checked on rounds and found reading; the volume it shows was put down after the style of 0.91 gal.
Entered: 97522.3 gal
